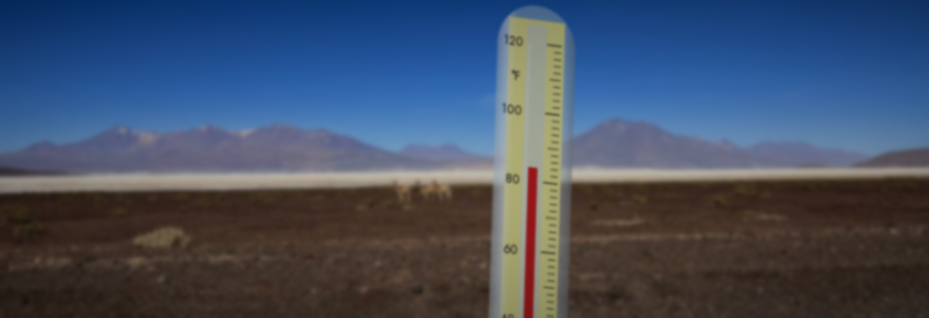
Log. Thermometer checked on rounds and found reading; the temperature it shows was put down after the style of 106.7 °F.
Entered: 84 °F
